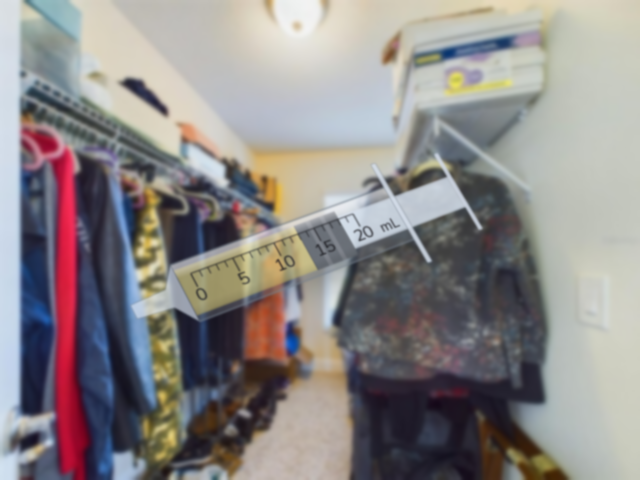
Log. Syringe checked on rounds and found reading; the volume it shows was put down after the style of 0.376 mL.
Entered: 13 mL
